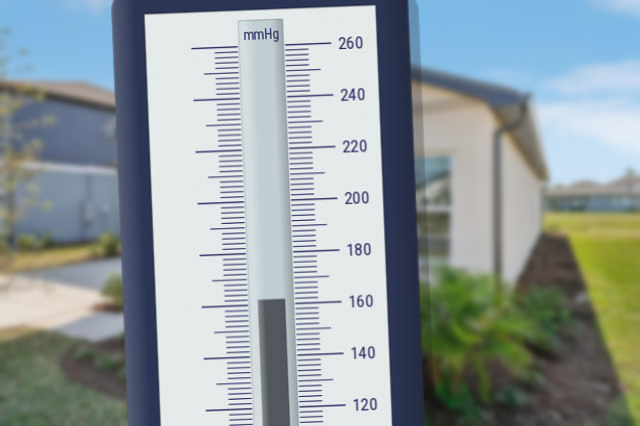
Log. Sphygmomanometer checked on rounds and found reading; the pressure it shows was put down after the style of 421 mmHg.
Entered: 162 mmHg
